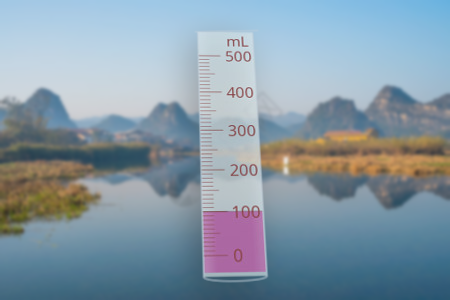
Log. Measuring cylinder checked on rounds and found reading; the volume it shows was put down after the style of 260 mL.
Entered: 100 mL
